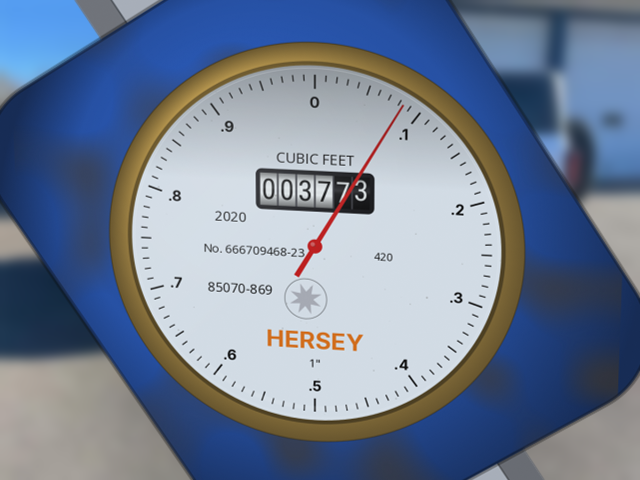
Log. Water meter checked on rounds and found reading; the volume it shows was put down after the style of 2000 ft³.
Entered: 3773.08 ft³
